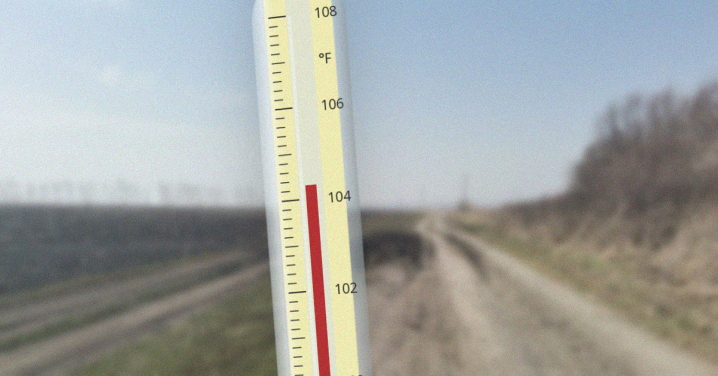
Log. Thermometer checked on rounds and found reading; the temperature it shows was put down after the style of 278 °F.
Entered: 104.3 °F
